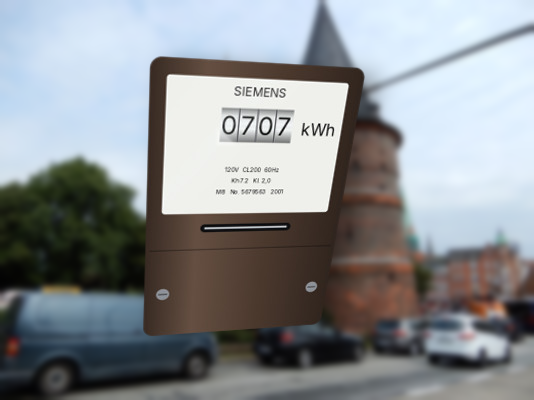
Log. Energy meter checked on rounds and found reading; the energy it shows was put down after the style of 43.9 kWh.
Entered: 707 kWh
